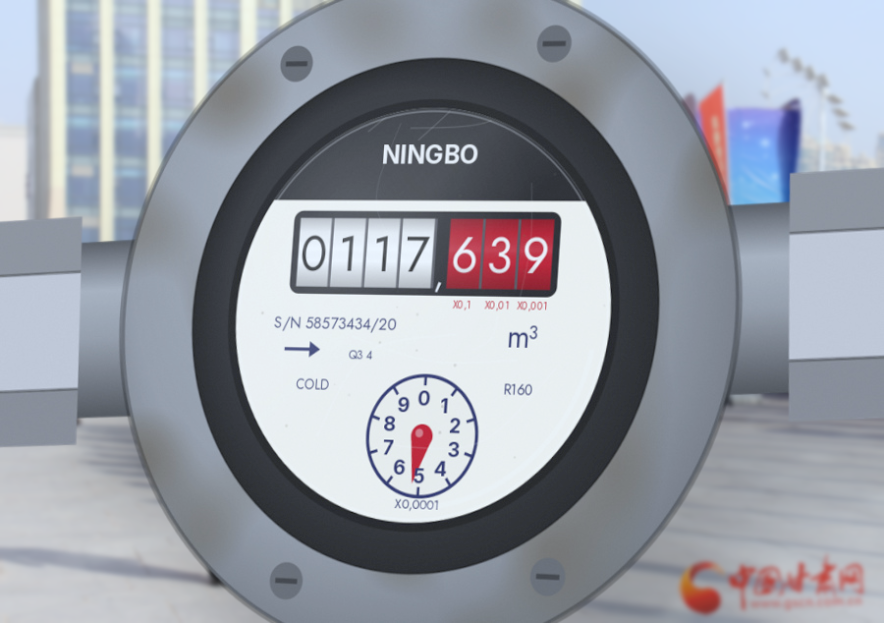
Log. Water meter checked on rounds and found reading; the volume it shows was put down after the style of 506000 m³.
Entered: 117.6395 m³
